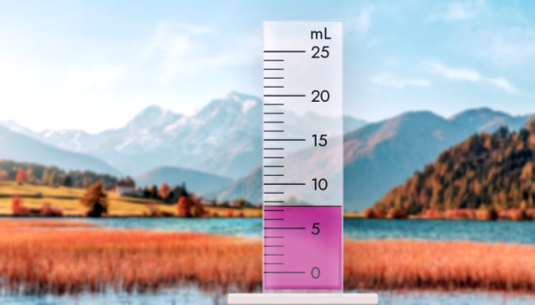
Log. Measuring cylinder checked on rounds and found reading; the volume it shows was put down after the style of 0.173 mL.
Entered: 7.5 mL
